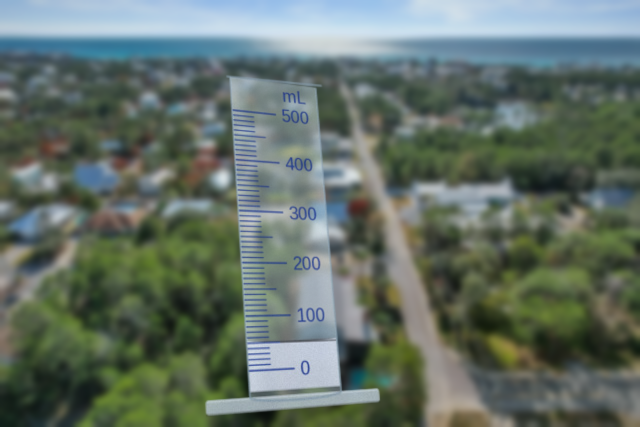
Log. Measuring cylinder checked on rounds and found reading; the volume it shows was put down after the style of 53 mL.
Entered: 50 mL
